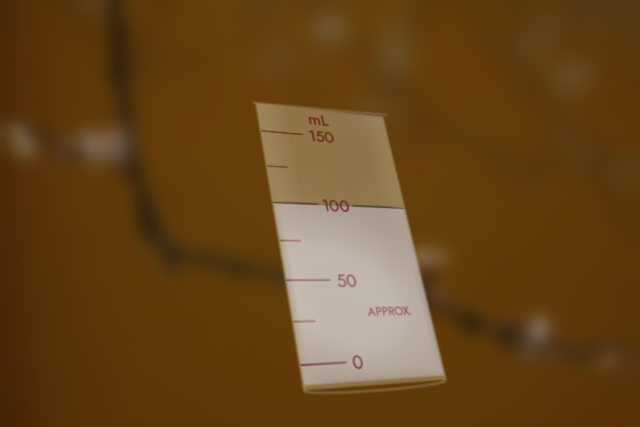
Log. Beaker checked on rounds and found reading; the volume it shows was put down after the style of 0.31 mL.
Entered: 100 mL
